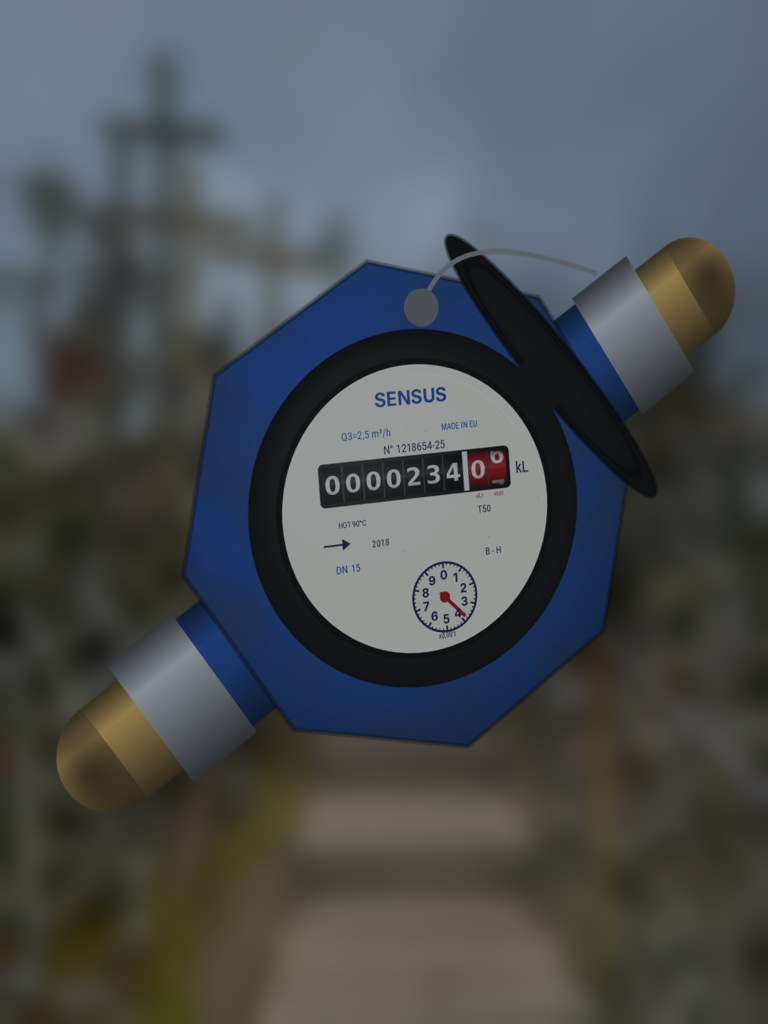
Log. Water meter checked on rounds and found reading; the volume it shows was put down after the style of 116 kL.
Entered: 234.063 kL
